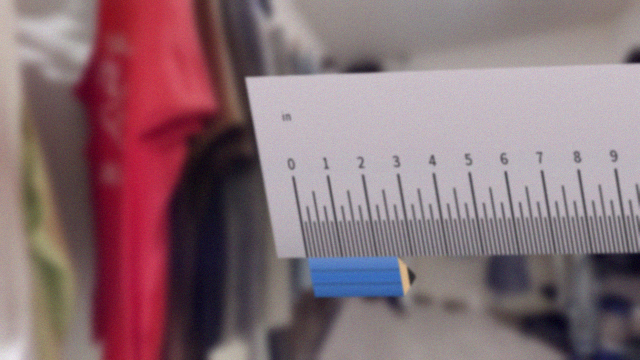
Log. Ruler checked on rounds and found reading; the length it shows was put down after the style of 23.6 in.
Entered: 3 in
